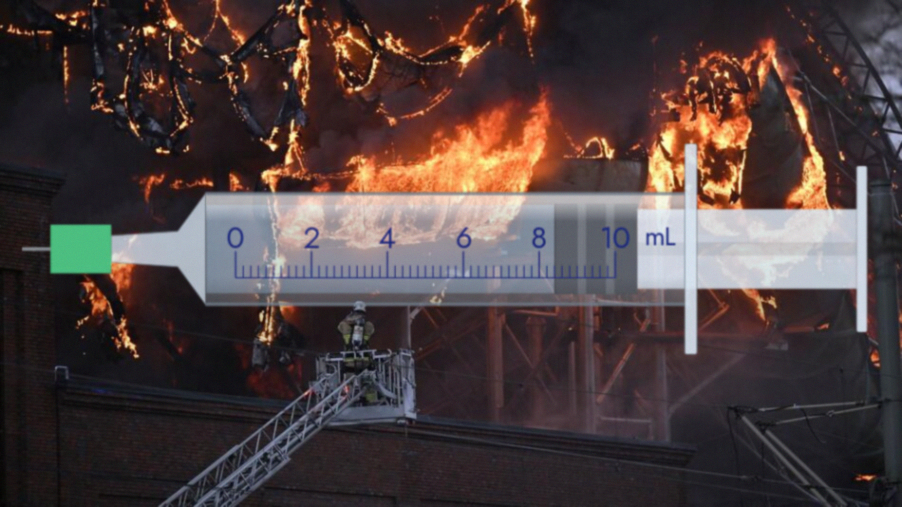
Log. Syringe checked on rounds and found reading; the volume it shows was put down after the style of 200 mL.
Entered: 8.4 mL
